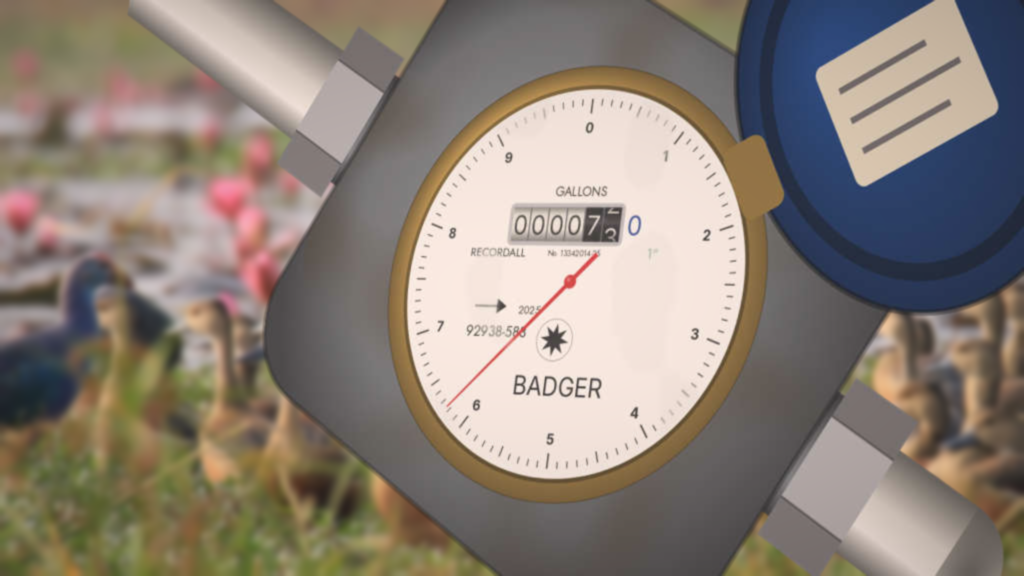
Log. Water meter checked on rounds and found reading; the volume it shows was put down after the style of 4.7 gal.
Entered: 726.2 gal
